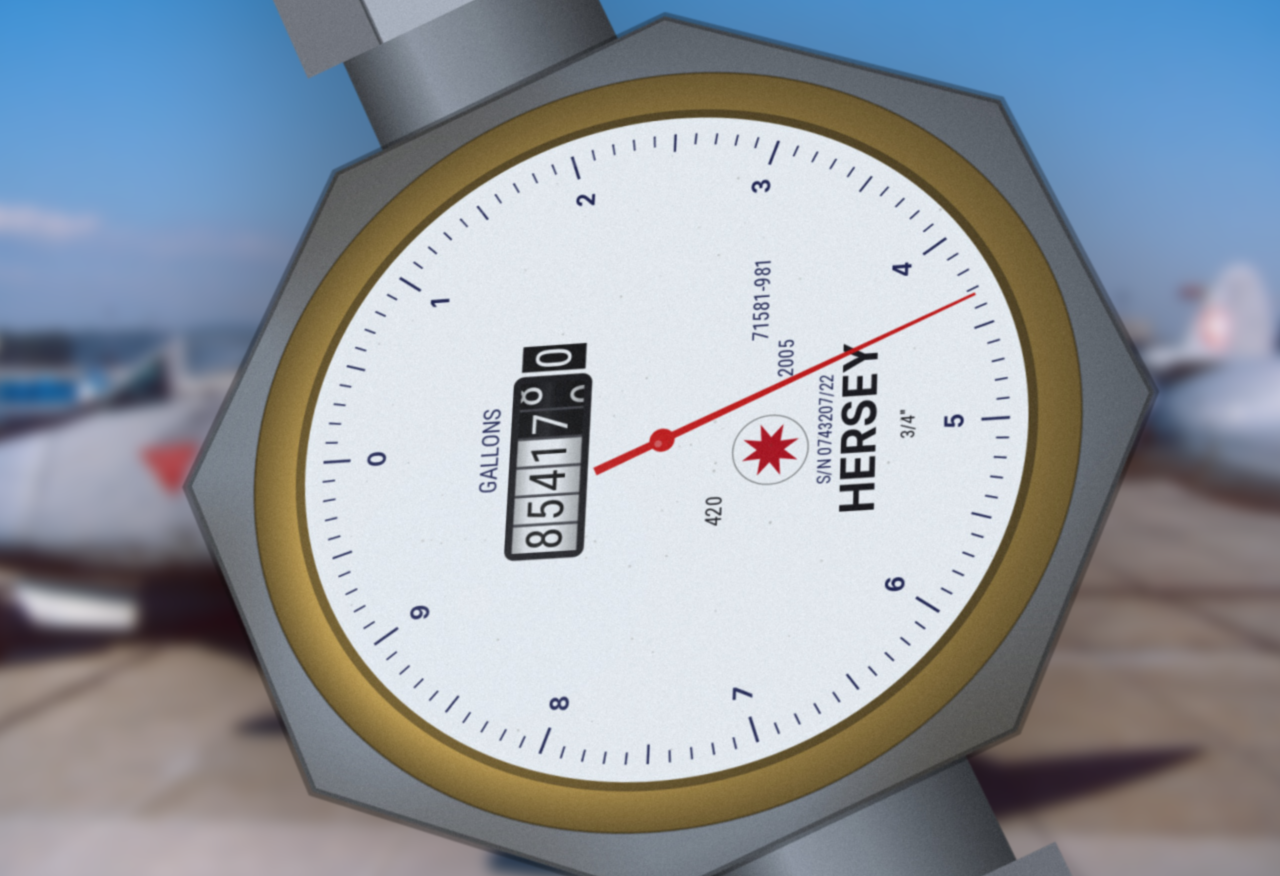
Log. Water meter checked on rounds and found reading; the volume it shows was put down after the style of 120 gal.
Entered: 8541784.3 gal
